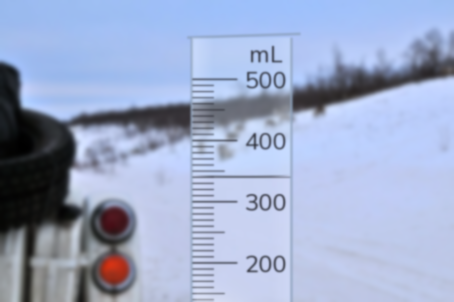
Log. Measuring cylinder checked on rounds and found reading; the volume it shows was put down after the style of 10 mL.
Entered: 340 mL
